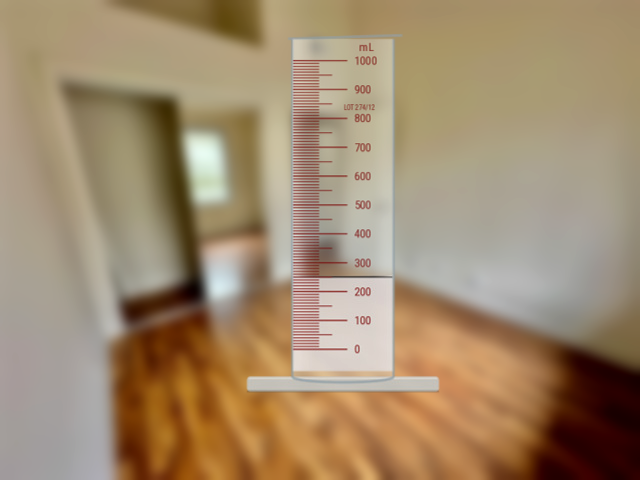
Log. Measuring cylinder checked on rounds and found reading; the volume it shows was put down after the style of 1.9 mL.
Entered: 250 mL
